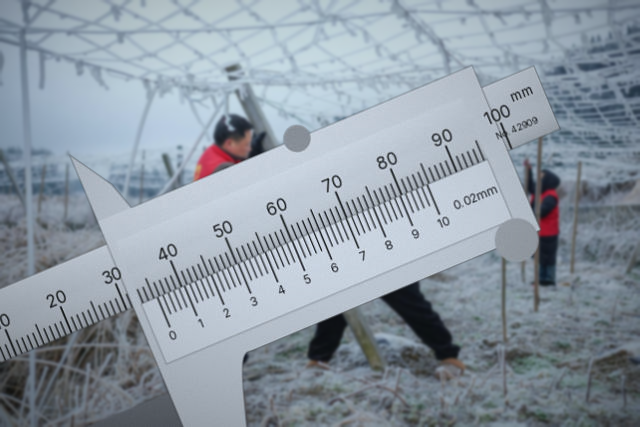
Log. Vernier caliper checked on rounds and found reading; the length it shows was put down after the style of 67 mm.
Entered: 35.6 mm
